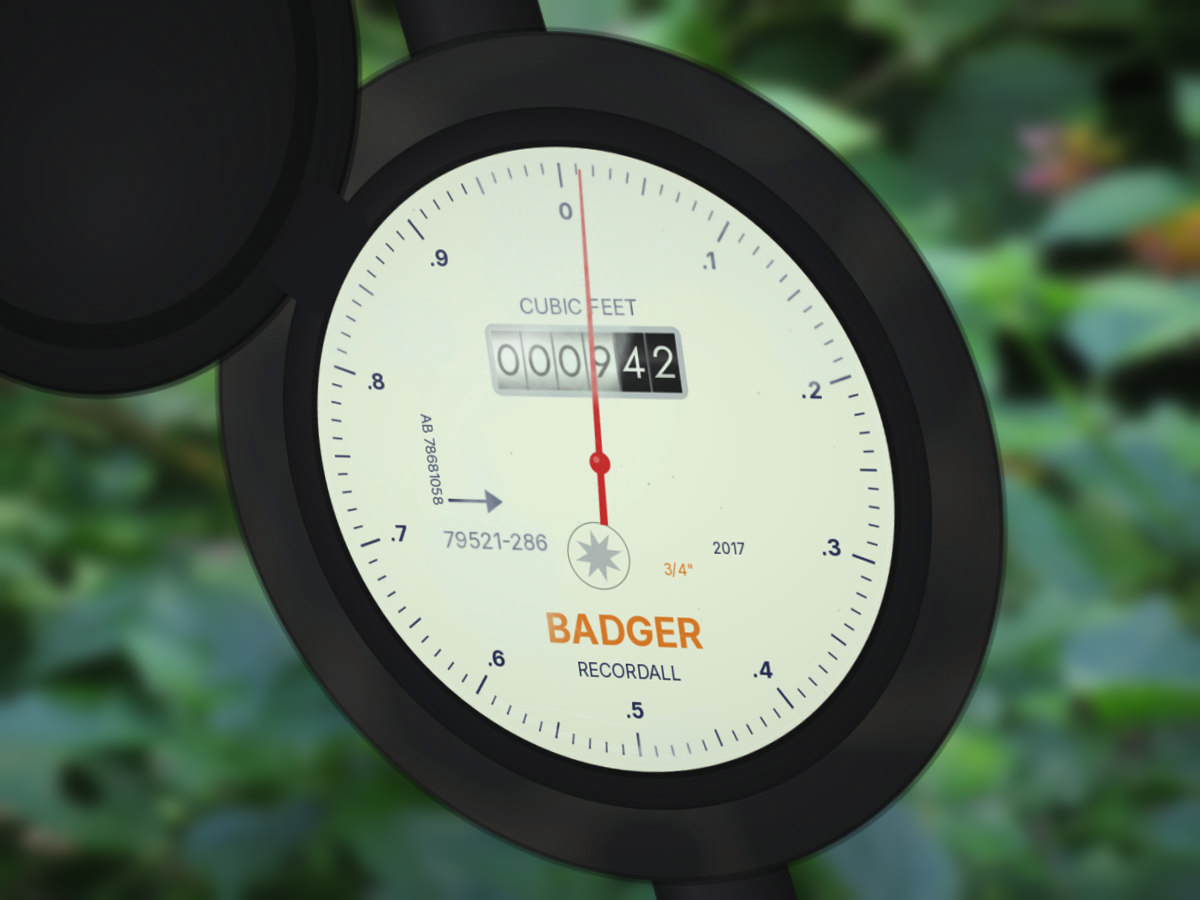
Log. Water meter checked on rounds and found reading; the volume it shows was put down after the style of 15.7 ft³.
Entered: 942.01 ft³
